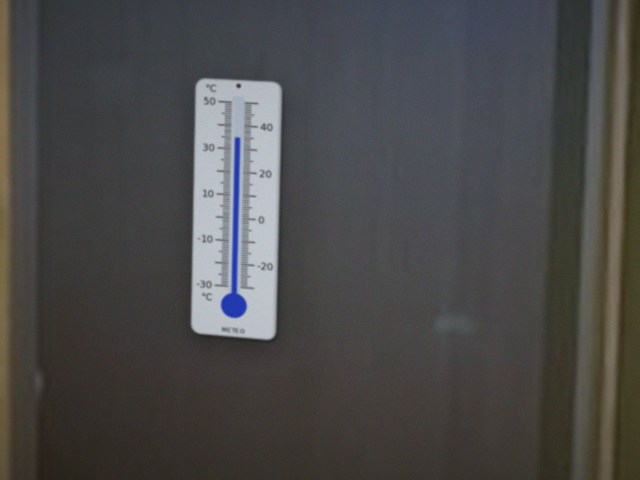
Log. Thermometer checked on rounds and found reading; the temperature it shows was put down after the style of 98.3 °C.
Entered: 35 °C
